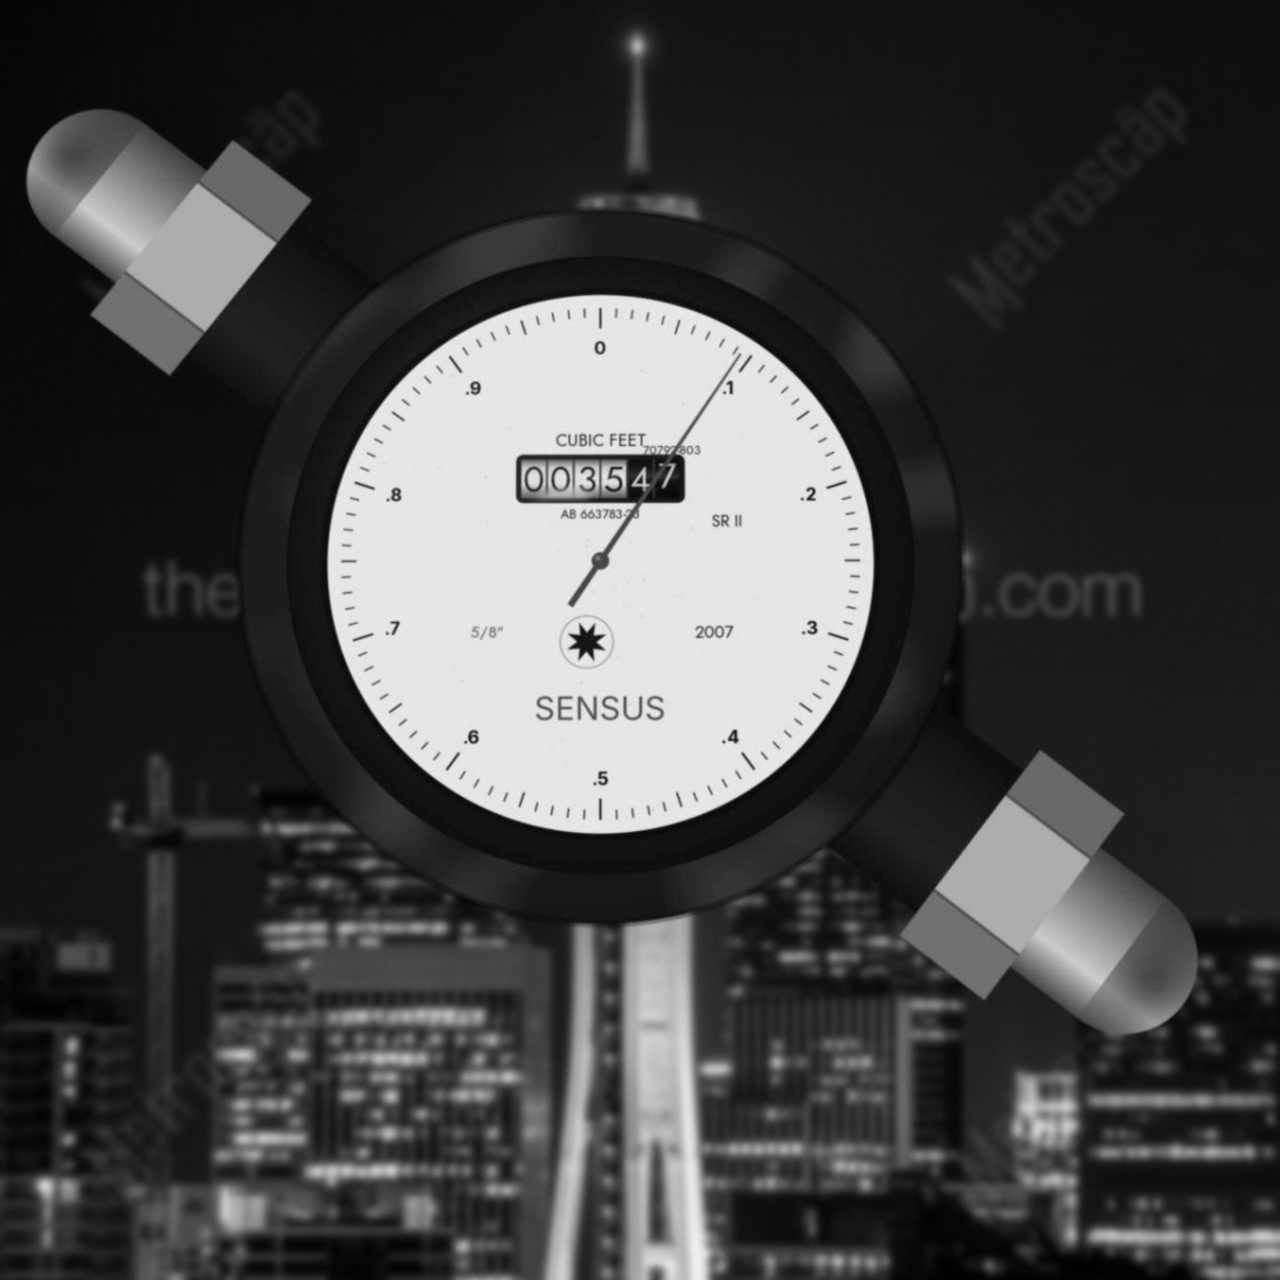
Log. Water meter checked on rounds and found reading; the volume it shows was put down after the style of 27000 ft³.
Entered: 3547.09 ft³
